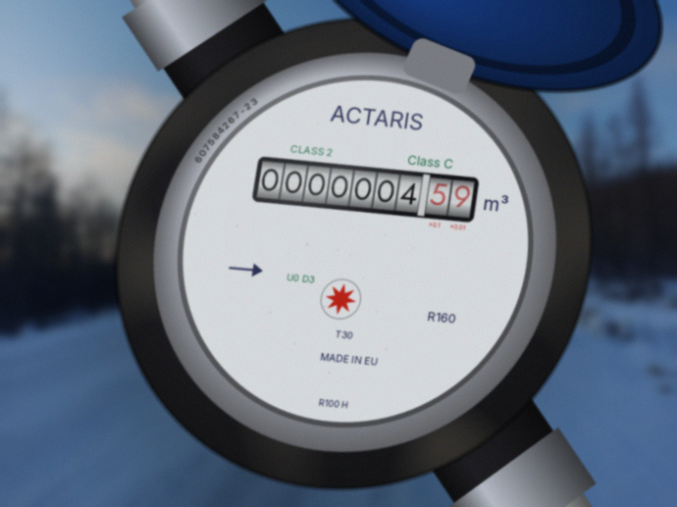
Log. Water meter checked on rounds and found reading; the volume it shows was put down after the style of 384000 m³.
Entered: 4.59 m³
